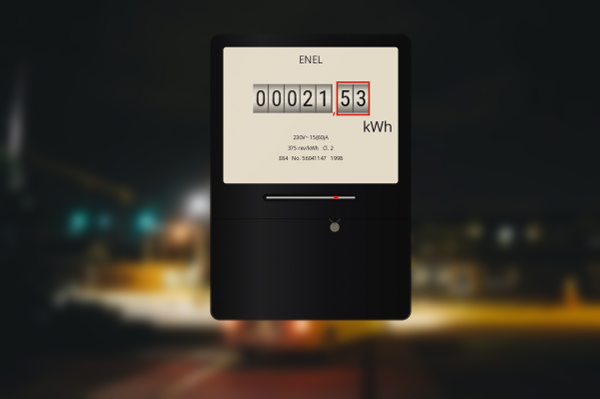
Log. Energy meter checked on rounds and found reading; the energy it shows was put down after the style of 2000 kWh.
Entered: 21.53 kWh
